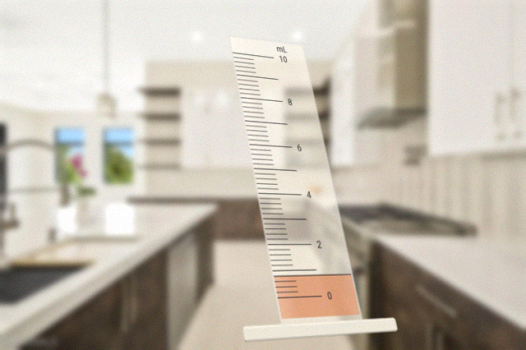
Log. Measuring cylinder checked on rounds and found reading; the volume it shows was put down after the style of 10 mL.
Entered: 0.8 mL
